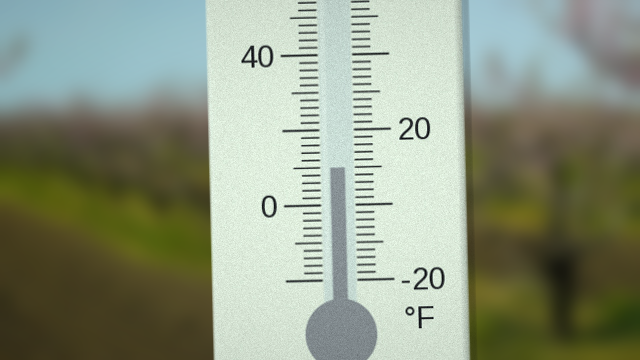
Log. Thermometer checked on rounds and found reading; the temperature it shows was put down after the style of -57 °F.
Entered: 10 °F
